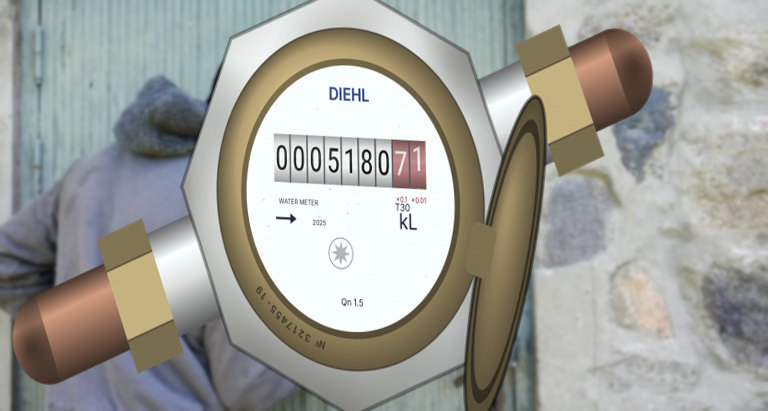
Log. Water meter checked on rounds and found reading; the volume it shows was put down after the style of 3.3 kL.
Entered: 5180.71 kL
